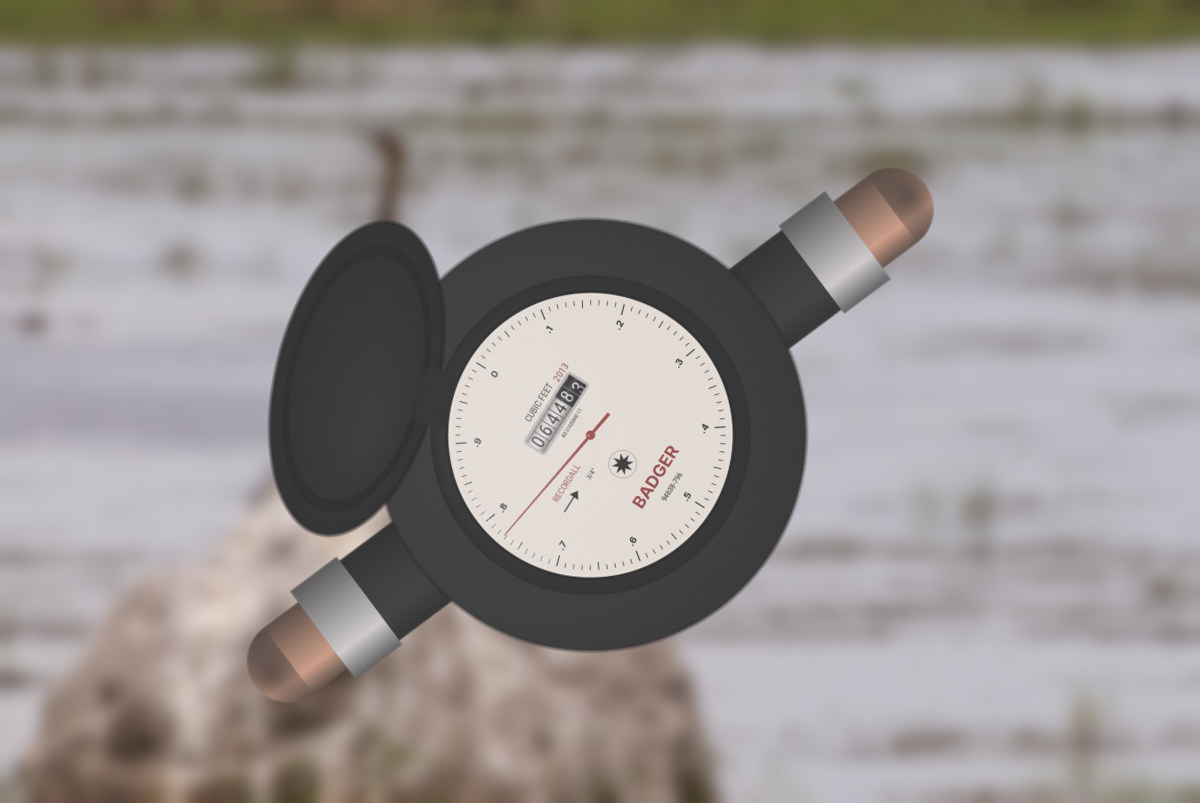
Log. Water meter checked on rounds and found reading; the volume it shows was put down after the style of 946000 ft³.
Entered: 64482.77 ft³
